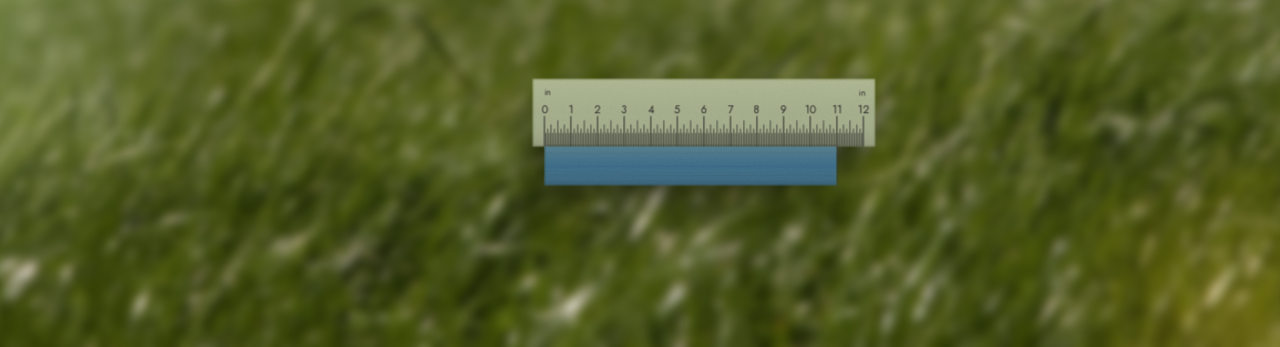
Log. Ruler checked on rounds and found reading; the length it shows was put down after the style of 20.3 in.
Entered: 11 in
